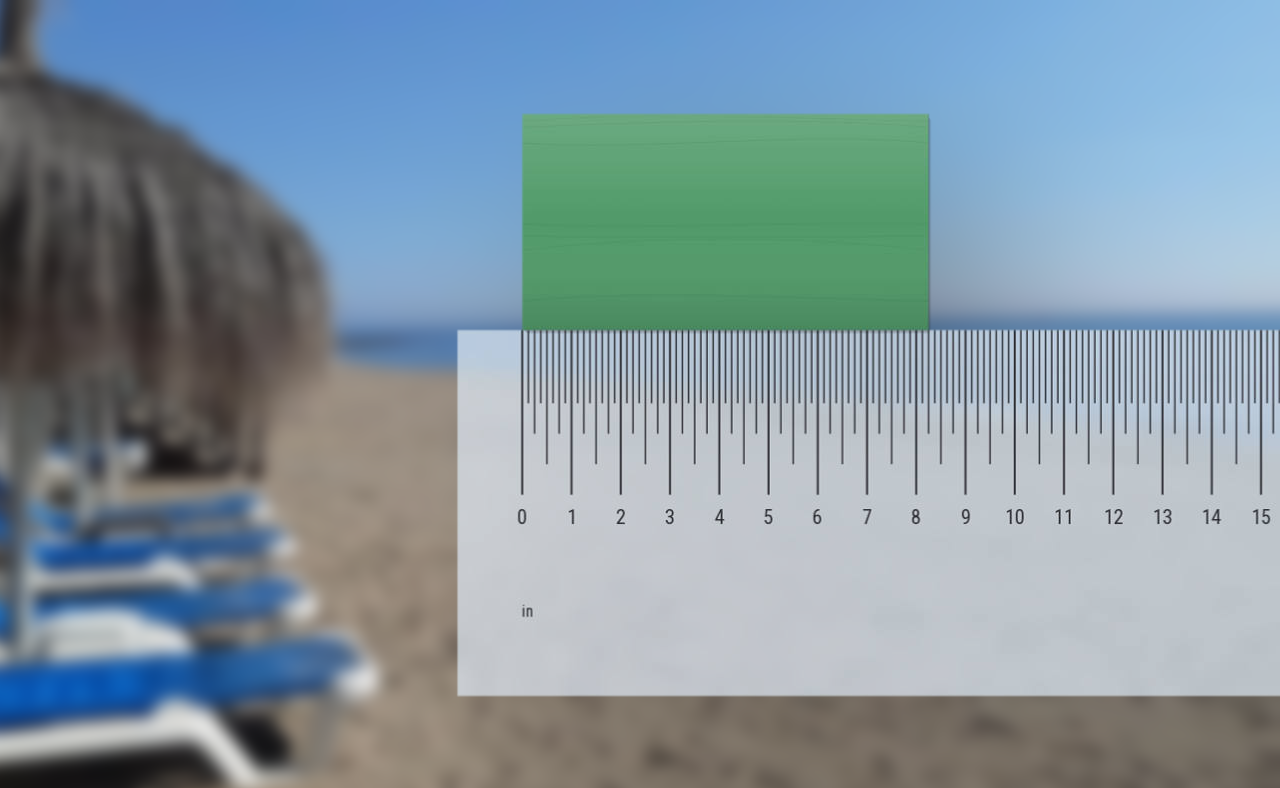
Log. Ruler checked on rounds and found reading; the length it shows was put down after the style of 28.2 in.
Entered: 8.25 in
